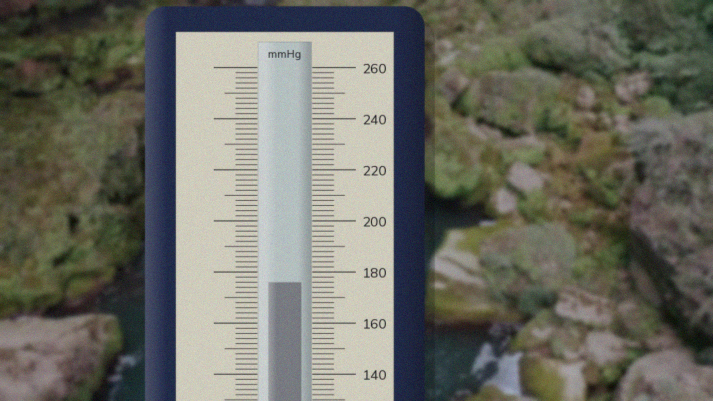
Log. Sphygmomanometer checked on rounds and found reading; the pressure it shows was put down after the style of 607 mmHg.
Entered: 176 mmHg
